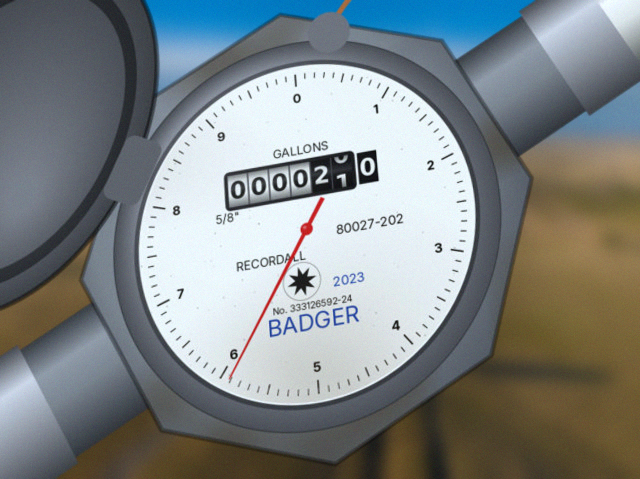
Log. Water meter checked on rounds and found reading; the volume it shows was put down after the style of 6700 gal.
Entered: 205.9 gal
